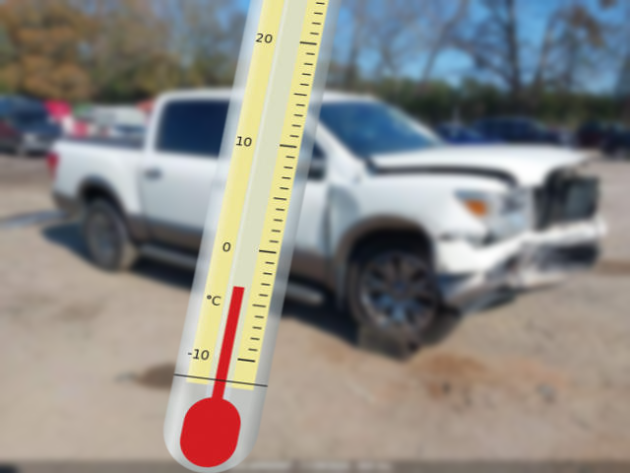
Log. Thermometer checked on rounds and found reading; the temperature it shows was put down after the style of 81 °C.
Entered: -3.5 °C
